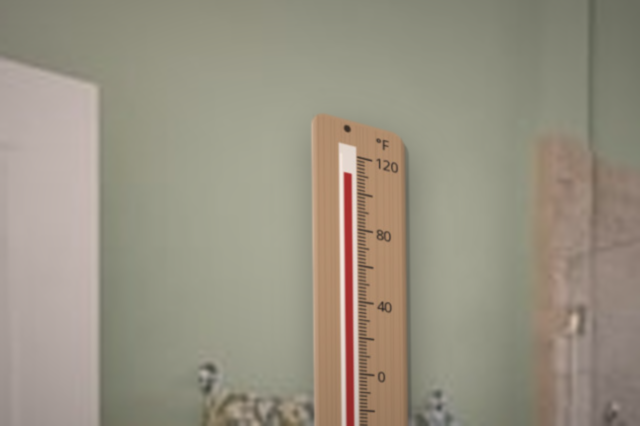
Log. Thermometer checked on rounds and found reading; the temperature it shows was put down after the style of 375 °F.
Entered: 110 °F
